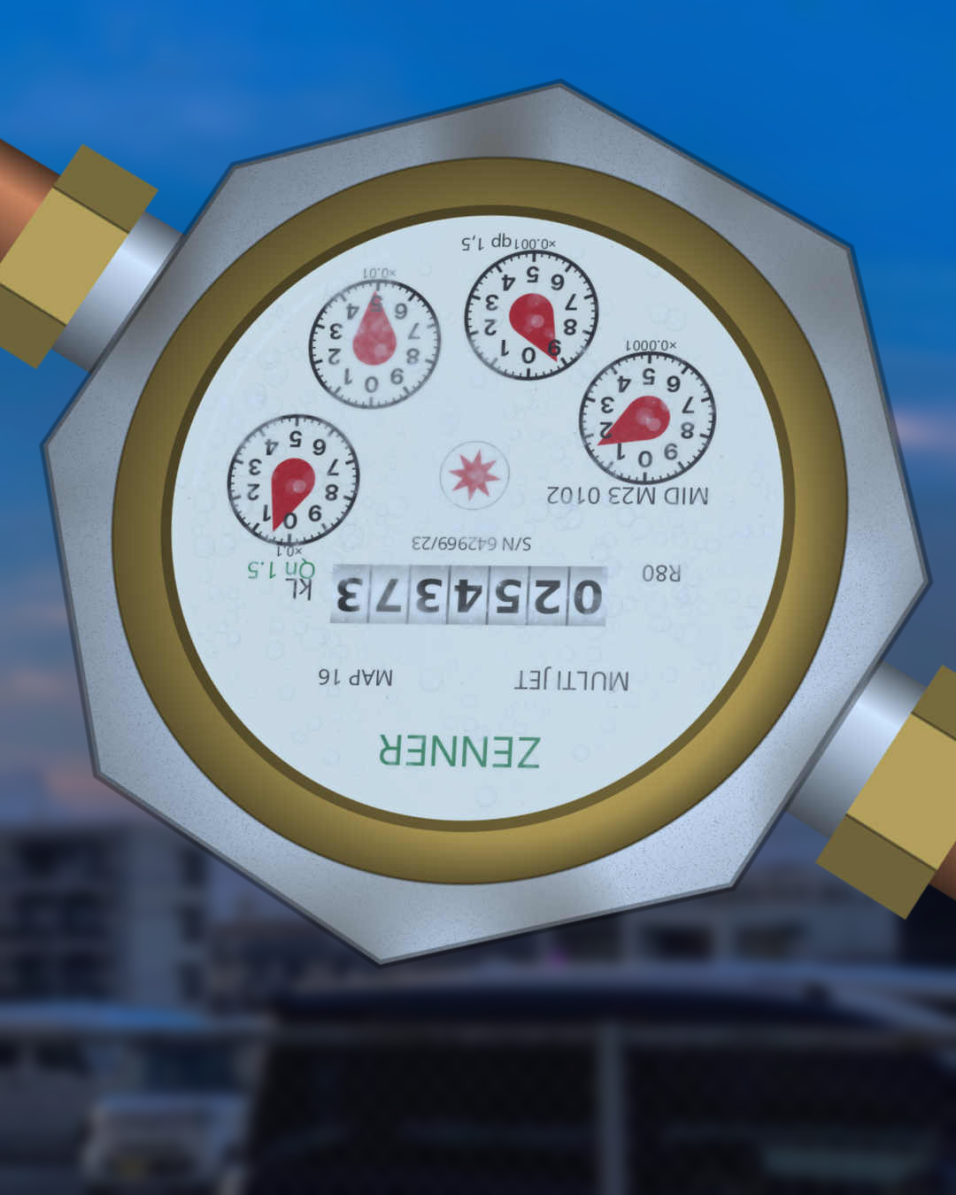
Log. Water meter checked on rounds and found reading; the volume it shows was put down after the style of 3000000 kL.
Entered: 254373.0491 kL
